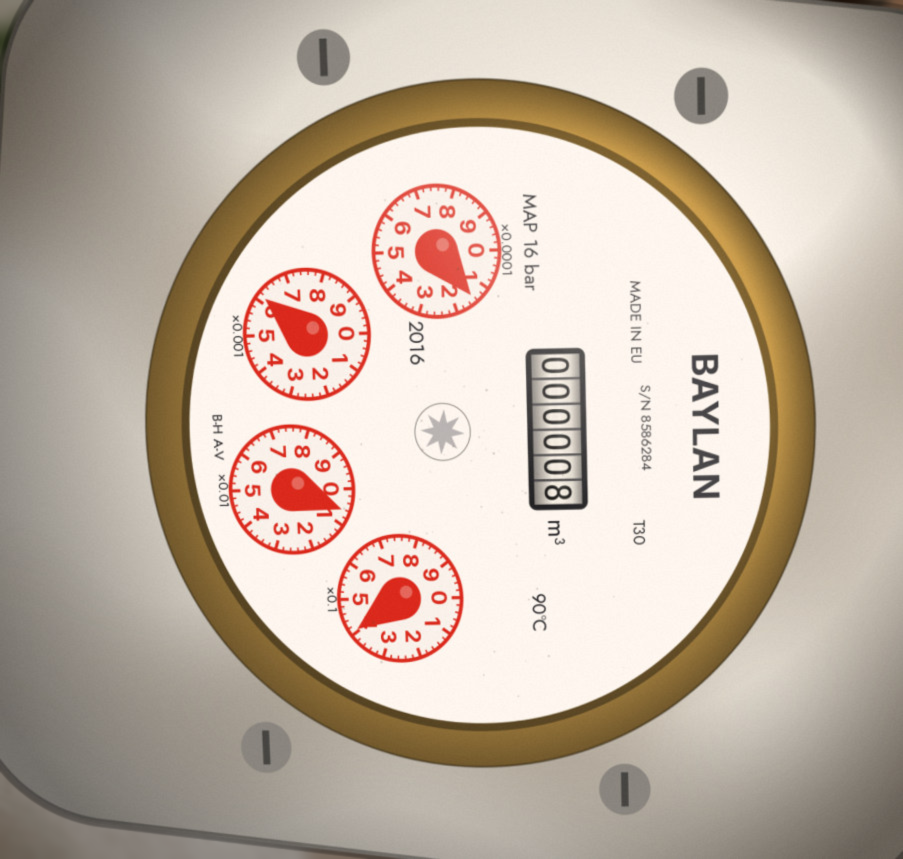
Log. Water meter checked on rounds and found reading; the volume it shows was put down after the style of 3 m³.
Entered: 8.4061 m³
